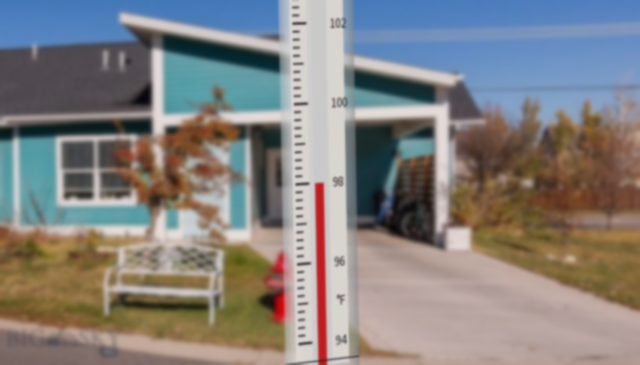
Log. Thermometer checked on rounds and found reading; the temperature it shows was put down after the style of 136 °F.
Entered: 98 °F
